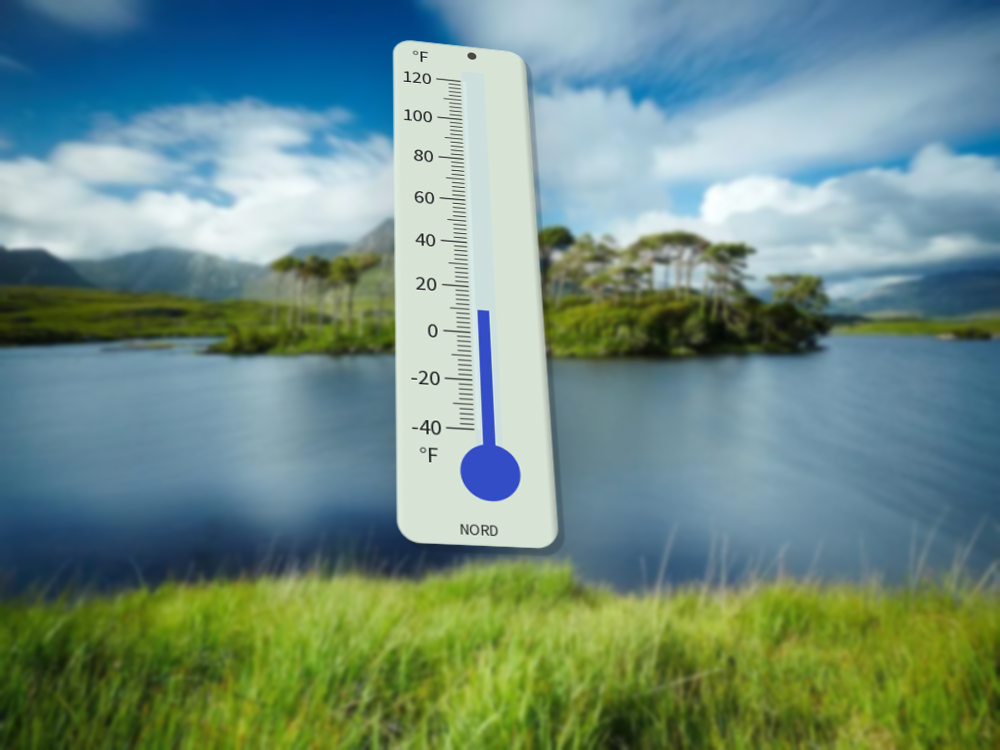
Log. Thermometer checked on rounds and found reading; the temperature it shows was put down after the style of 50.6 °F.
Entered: 10 °F
